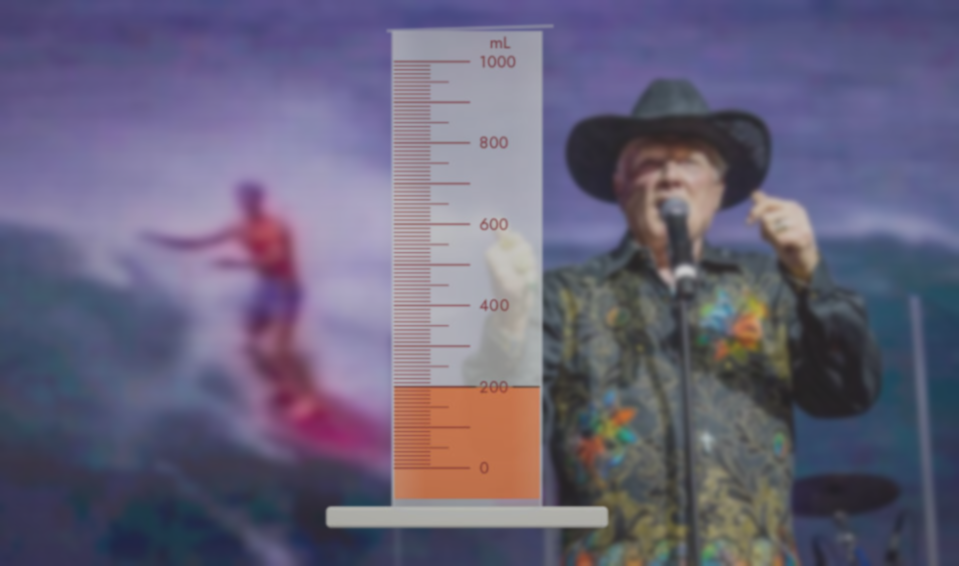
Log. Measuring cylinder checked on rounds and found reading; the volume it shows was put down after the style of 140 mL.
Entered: 200 mL
